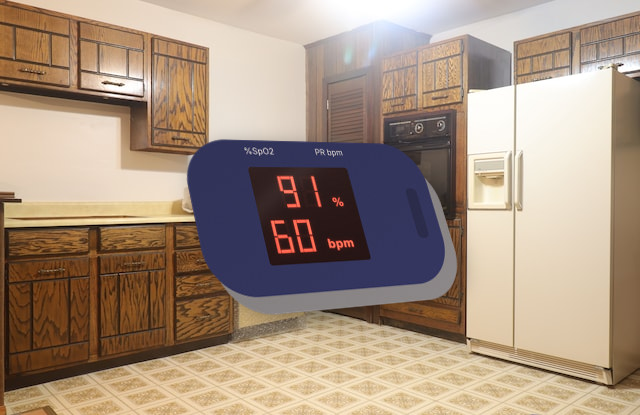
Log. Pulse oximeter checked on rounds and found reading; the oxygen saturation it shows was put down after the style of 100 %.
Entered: 91 %
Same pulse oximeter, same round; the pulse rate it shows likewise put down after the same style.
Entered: 60 bpm
